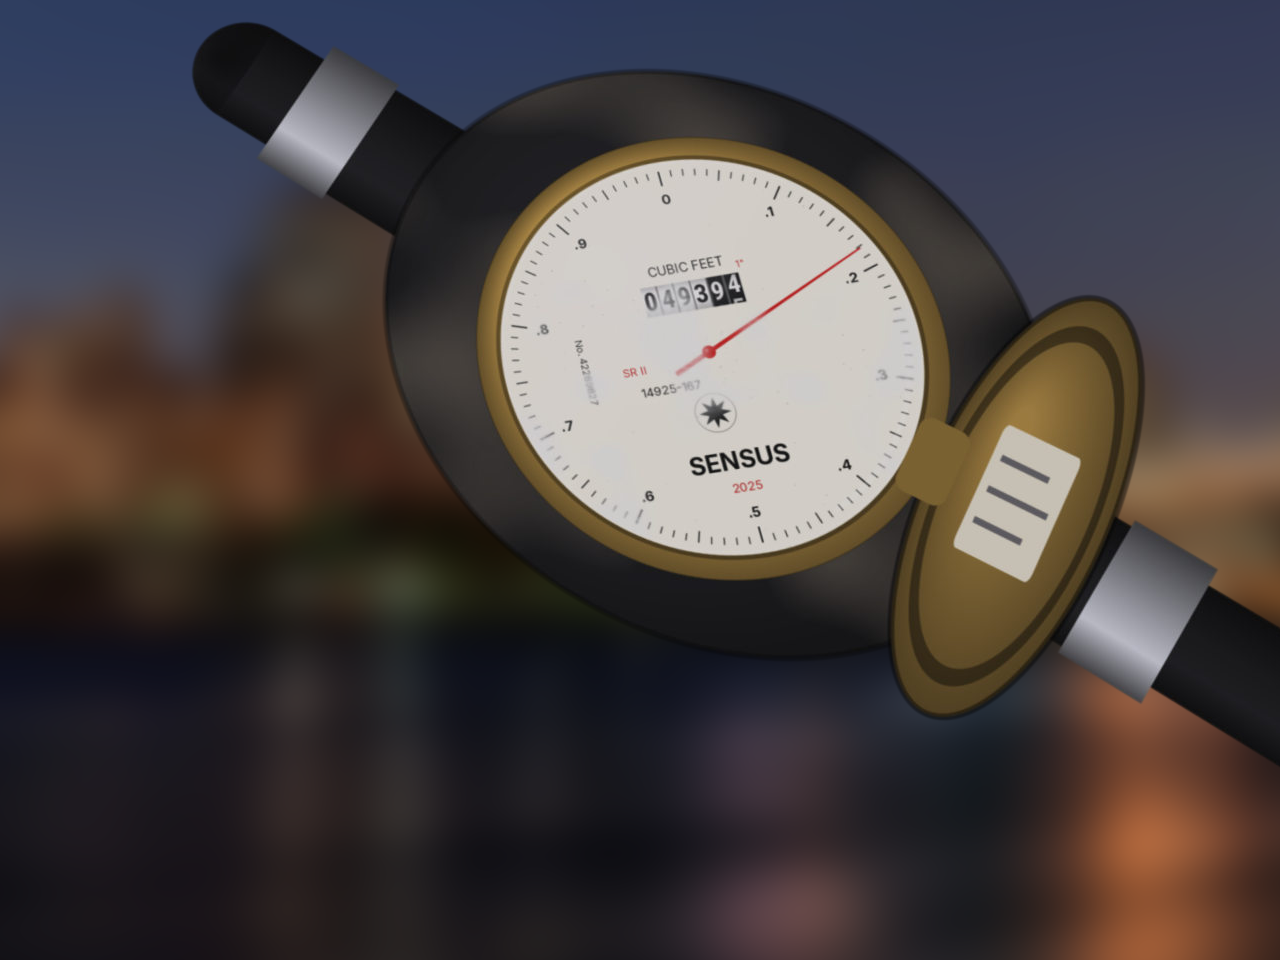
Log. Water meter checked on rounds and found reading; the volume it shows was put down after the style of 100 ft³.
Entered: 49394.18 ft³
